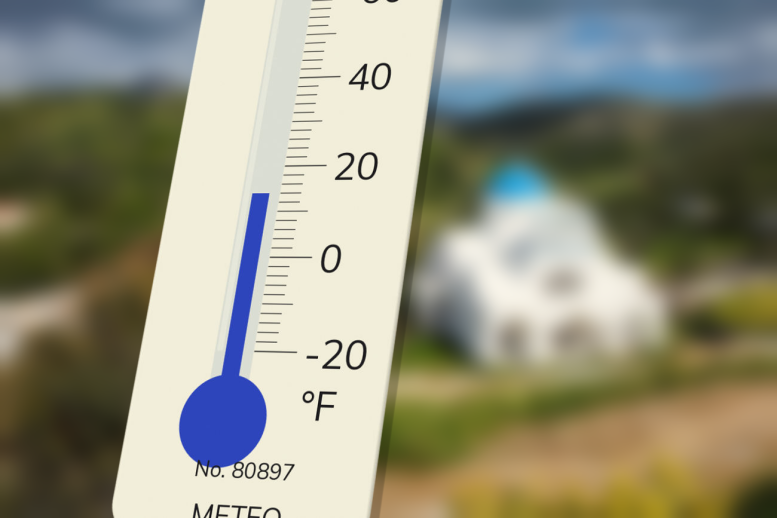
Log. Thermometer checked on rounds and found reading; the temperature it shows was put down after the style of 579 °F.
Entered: 14 °F
